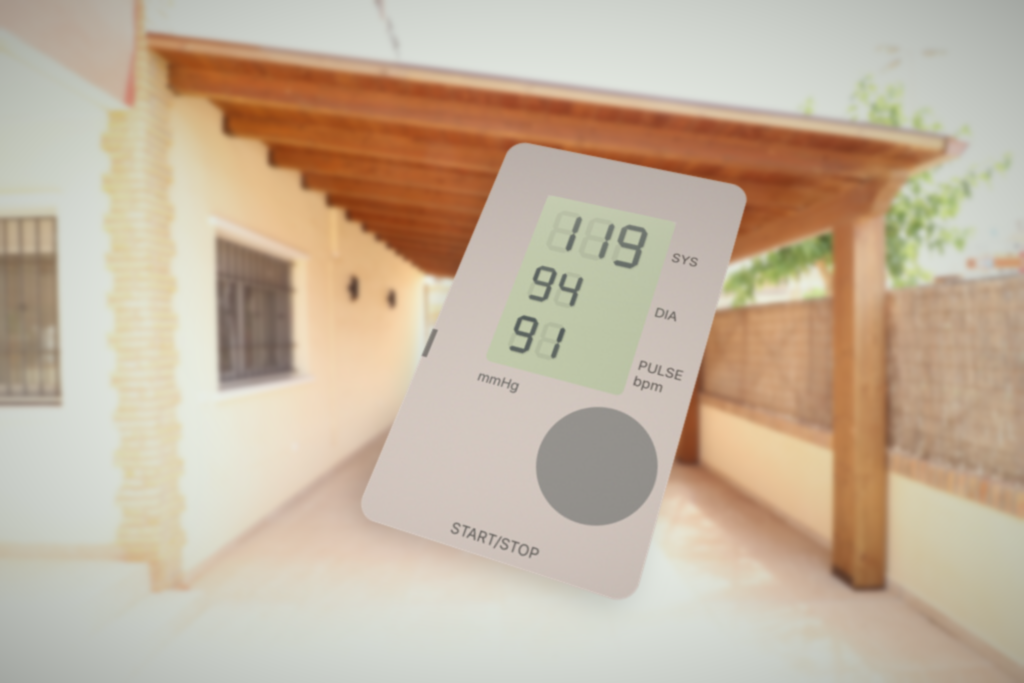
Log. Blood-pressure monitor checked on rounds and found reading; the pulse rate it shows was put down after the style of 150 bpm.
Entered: 91 bpm
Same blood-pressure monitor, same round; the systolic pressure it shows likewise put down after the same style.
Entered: 119 mmHg
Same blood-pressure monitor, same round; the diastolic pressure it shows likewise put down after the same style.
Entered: 94 mmHg
